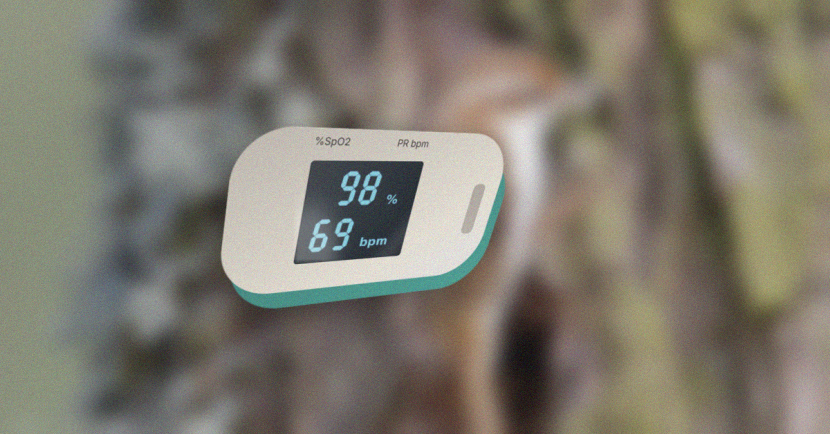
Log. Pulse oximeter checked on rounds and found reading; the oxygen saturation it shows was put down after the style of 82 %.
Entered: 98 %
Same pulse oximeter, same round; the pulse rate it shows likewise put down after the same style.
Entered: 69 bpm
